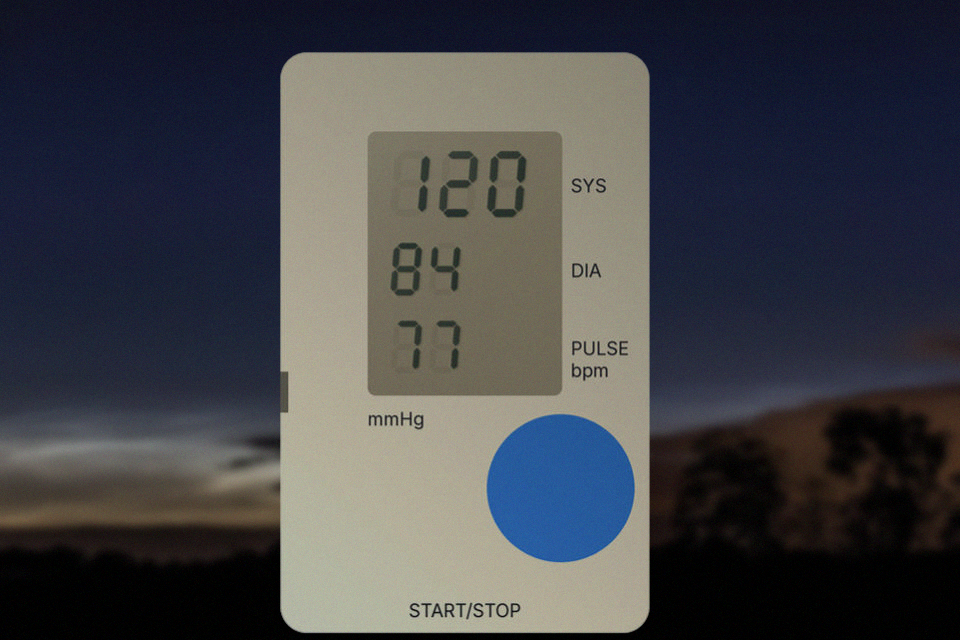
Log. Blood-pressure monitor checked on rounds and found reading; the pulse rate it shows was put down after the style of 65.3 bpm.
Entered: 77 bpm
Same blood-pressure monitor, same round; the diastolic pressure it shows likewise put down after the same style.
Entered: 84 mmHg
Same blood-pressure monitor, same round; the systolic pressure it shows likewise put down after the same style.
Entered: 120 mmHg
